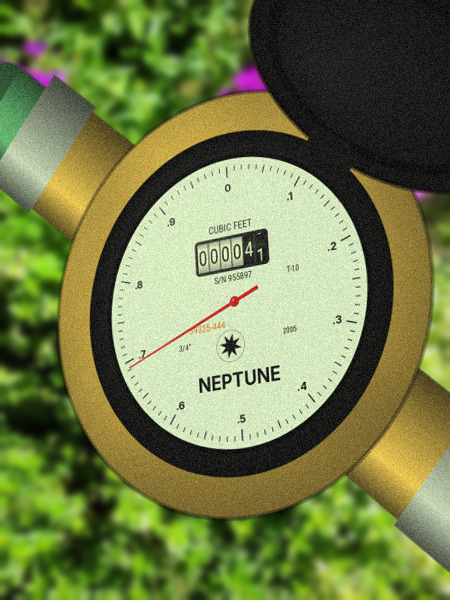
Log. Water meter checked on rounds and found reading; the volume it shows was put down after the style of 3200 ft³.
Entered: 40.69 ft³
